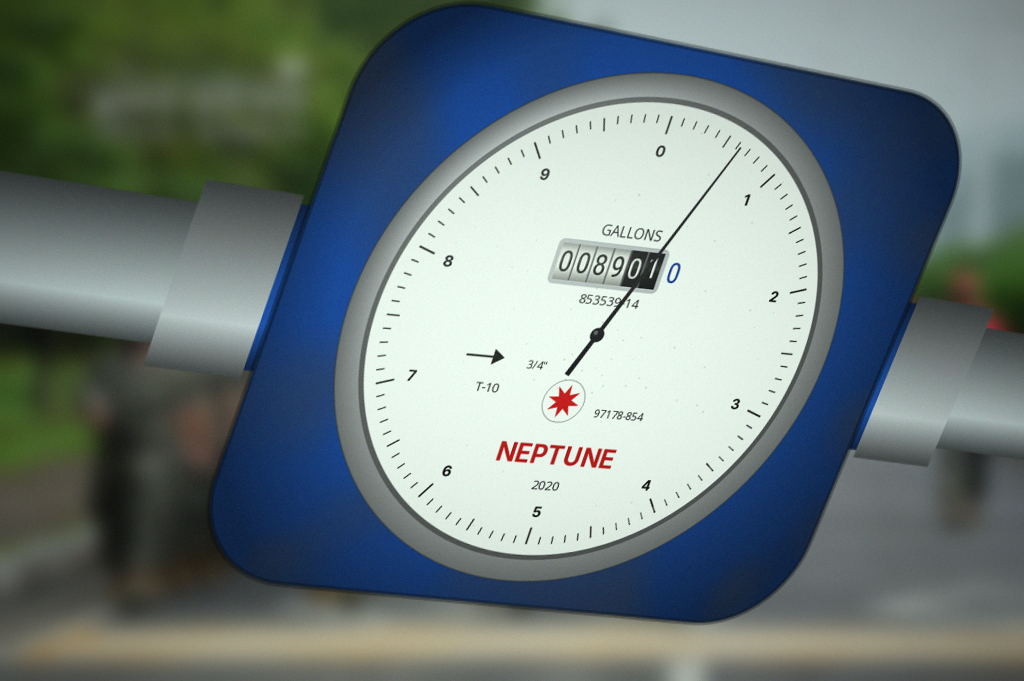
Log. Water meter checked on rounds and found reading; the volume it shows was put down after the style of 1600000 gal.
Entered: 89010.6 gal
